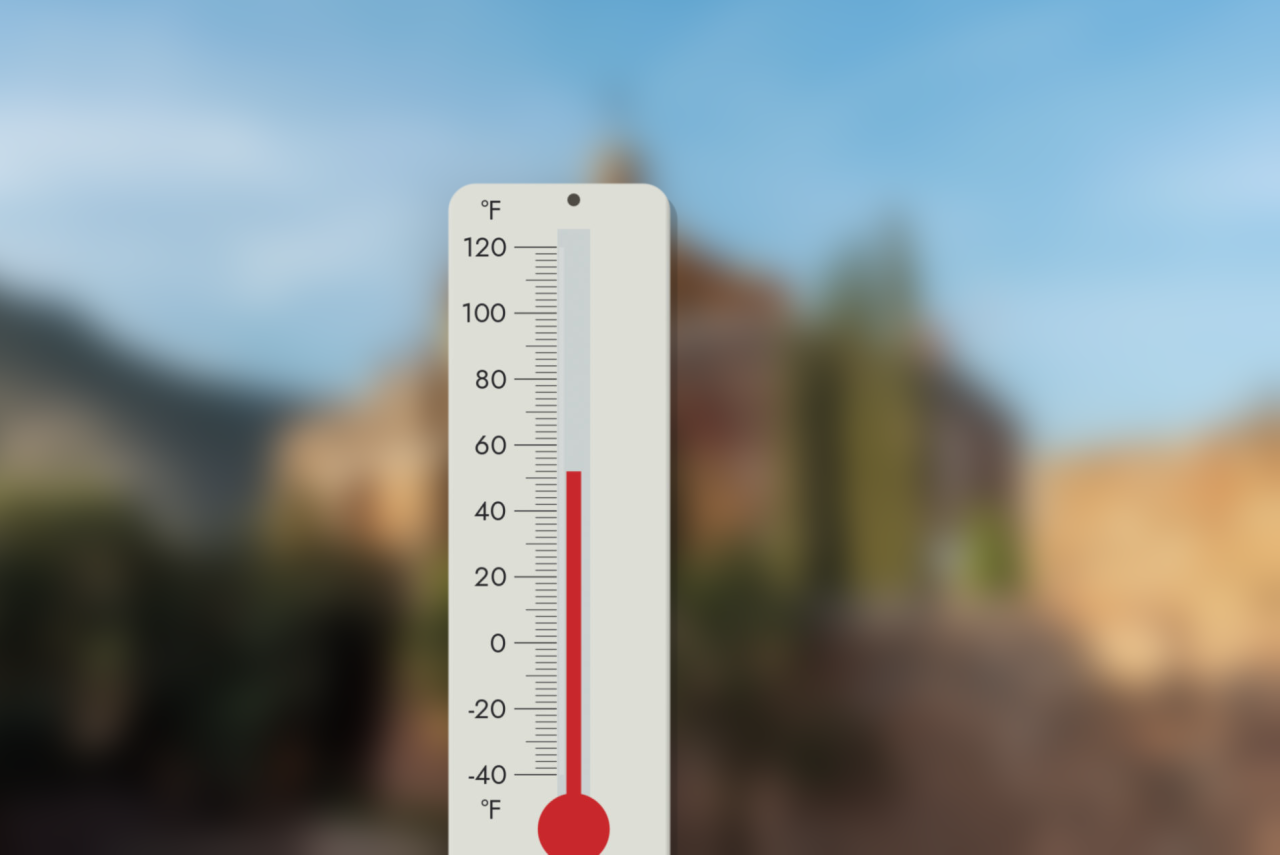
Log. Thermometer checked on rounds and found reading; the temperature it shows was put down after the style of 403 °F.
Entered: 52 °F
